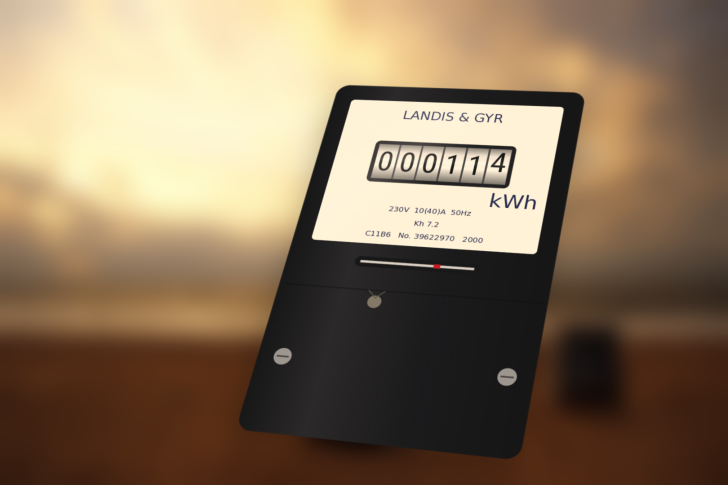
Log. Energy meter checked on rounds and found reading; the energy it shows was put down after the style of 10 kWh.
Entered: 114 kWh
